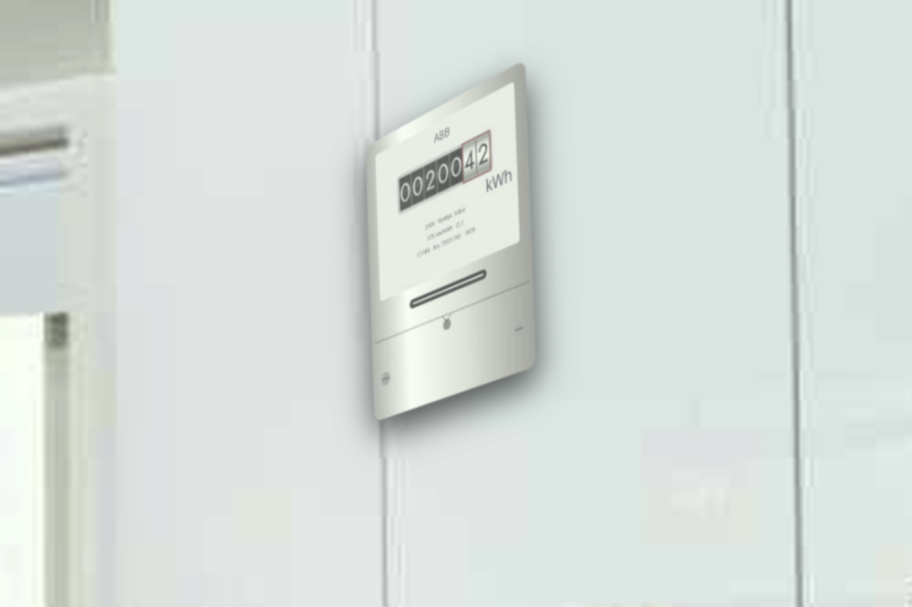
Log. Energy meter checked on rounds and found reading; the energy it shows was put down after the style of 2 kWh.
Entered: 200.42 kWh
